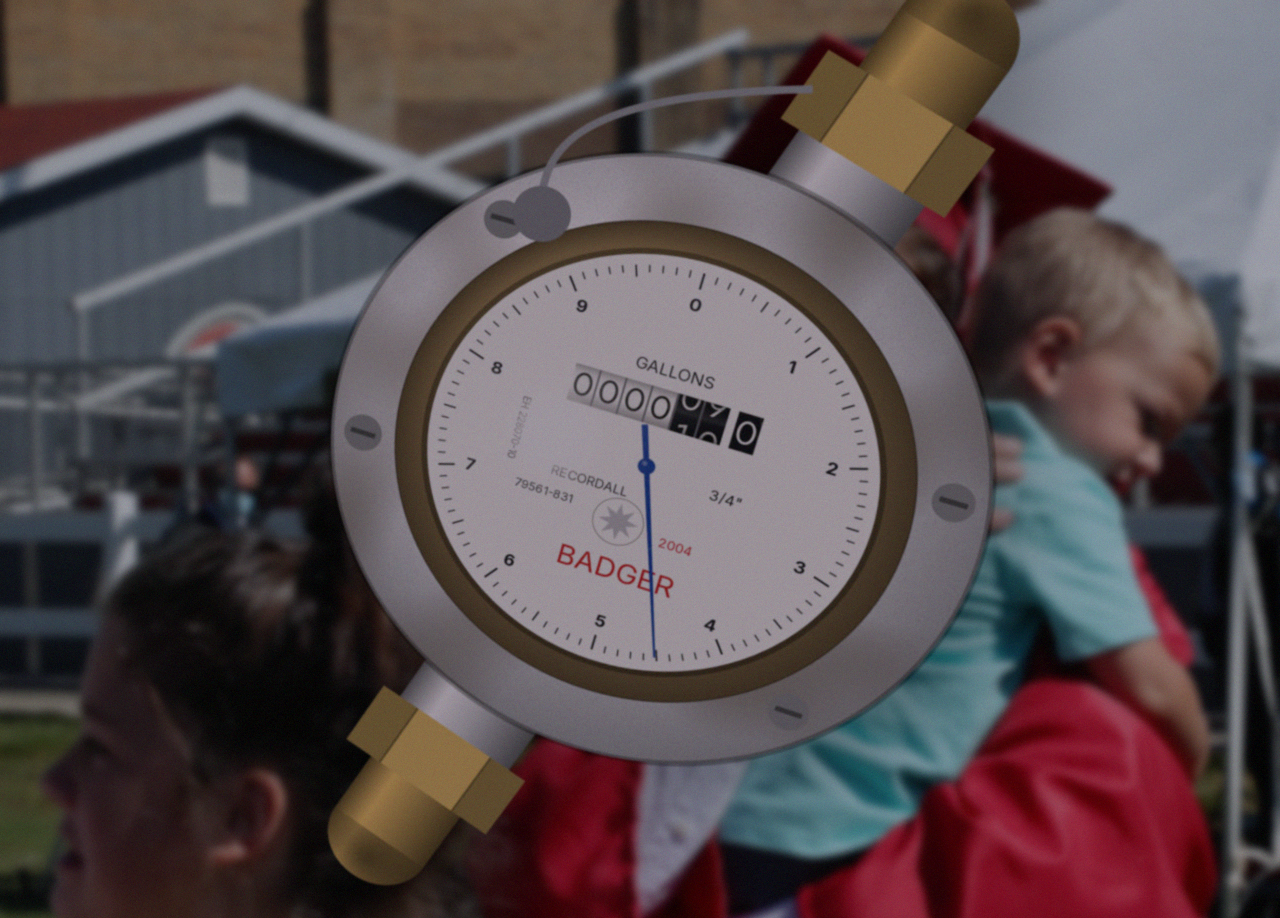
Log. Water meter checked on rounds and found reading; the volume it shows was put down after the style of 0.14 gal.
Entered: 94.5 gal
